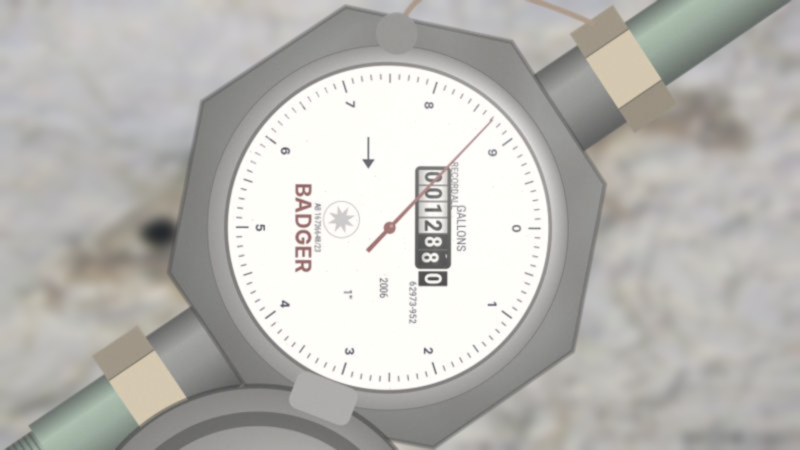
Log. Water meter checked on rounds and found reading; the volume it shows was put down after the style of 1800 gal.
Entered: 12878.7 gal
